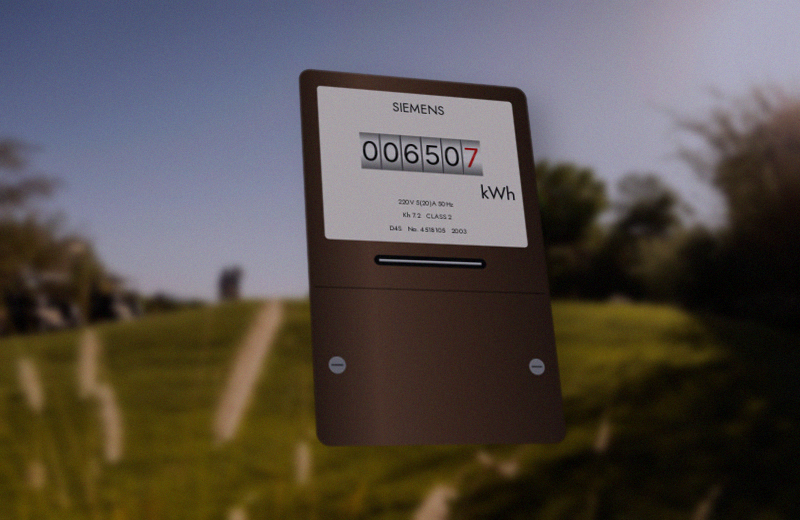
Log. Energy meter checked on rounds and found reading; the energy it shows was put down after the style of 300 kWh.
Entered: 650.7 kWh
